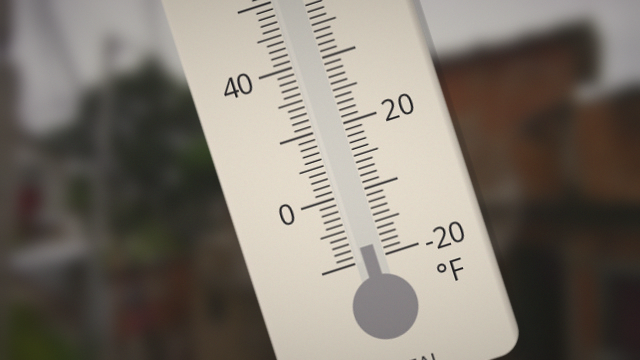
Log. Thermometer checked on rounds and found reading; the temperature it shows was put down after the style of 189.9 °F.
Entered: -16 °F
